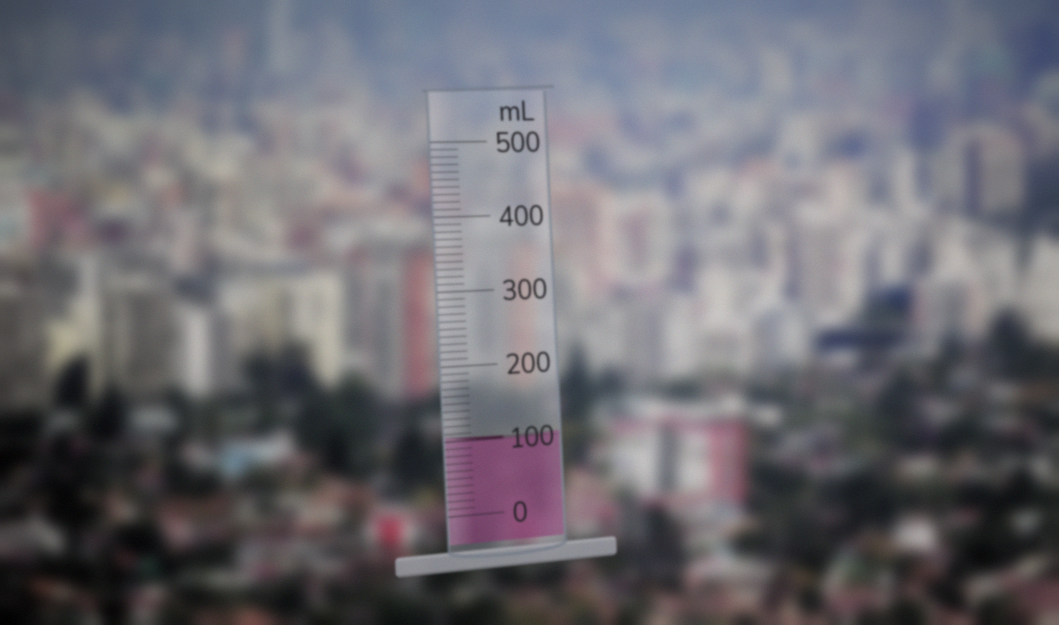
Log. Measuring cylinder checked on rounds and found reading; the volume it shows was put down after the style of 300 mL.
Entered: 100 mL
